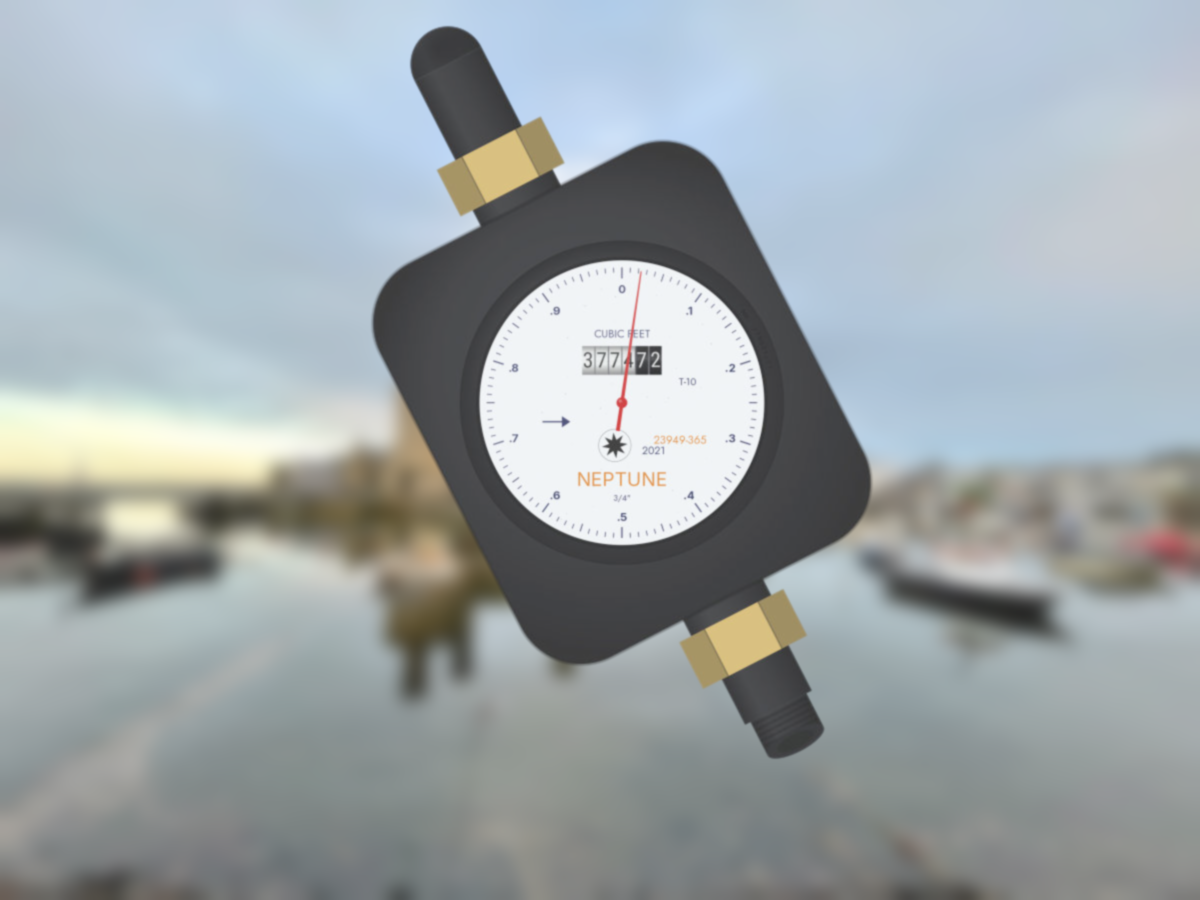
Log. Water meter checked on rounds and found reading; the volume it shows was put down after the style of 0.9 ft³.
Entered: 377472.02 ft³
